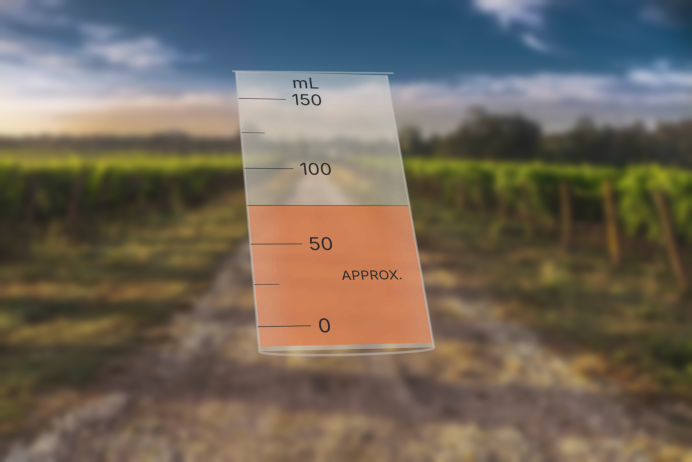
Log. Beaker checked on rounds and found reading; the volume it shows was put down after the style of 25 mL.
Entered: 75 mL
